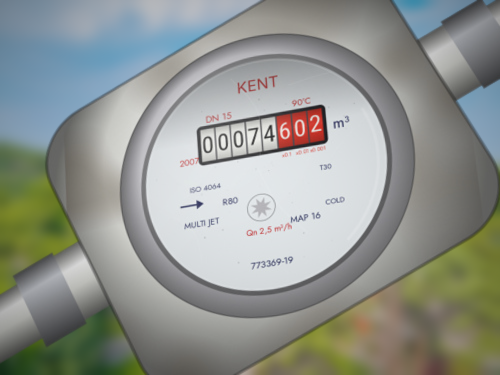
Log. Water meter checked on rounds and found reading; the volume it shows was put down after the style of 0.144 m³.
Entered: 74.602 m³
